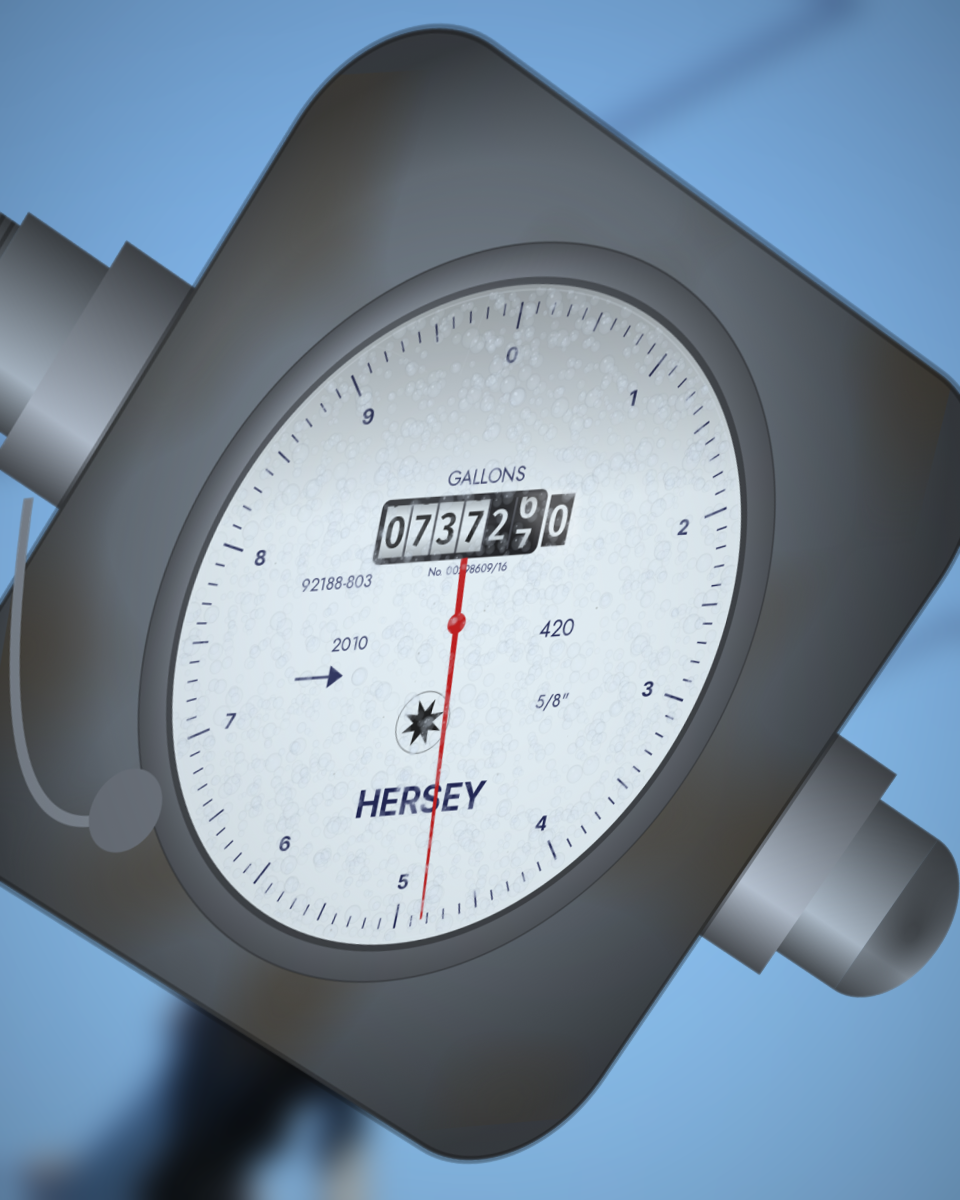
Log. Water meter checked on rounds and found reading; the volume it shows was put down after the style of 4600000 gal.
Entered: 737264.8 gal
